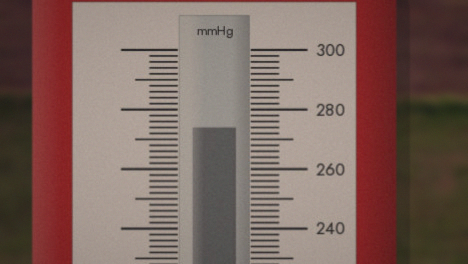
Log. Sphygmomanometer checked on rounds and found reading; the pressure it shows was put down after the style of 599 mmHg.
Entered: 274 mmHg
